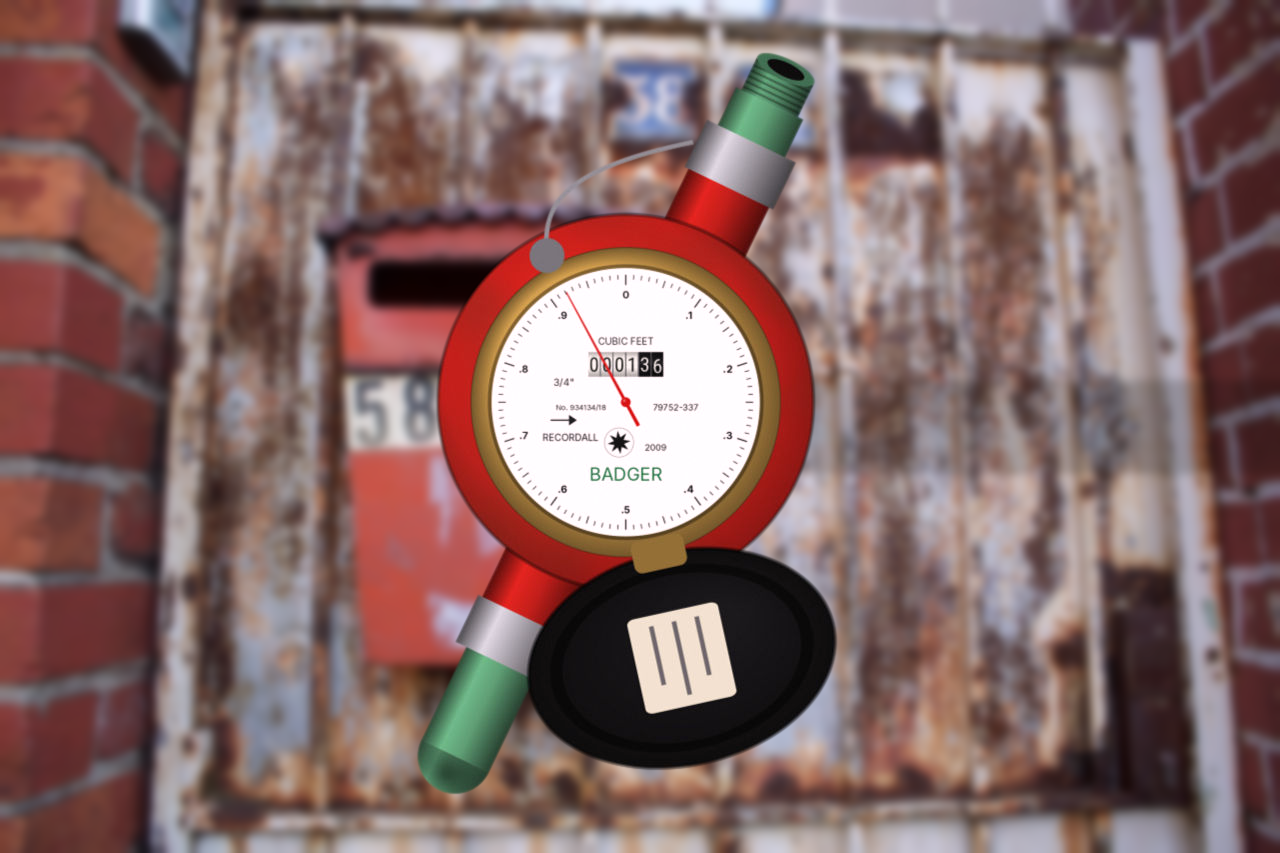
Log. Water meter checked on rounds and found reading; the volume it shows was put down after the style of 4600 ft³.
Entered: 135.92 ft³
